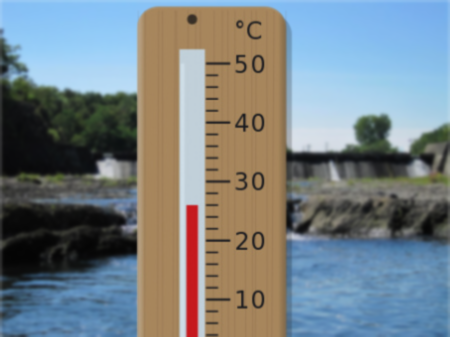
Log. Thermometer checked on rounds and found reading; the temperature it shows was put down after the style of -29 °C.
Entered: 26 °C
